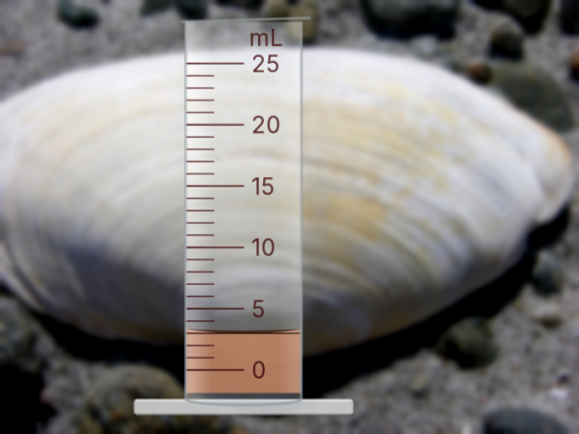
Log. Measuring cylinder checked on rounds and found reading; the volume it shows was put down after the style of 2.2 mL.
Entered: 3 mL
